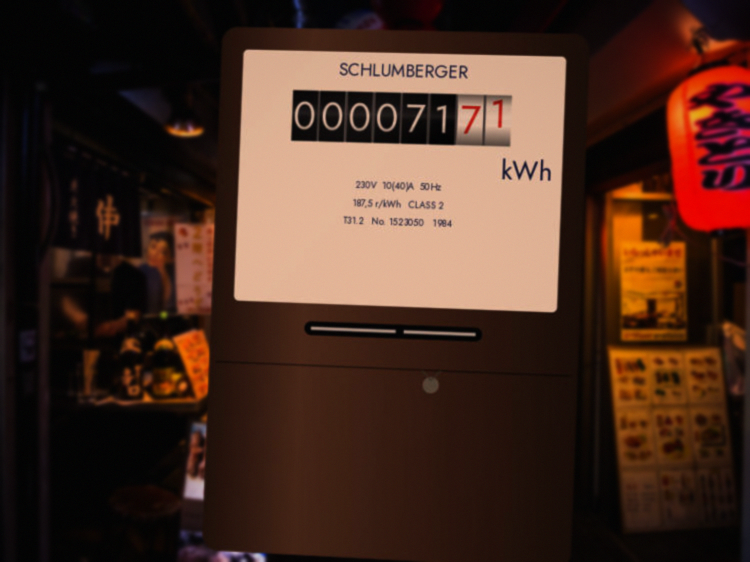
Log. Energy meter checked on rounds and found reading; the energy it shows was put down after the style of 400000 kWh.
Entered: 71.71 kWh
